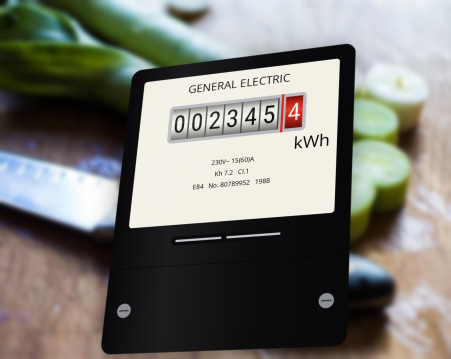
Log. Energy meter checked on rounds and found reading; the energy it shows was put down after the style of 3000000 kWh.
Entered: 2345.4 kWh
